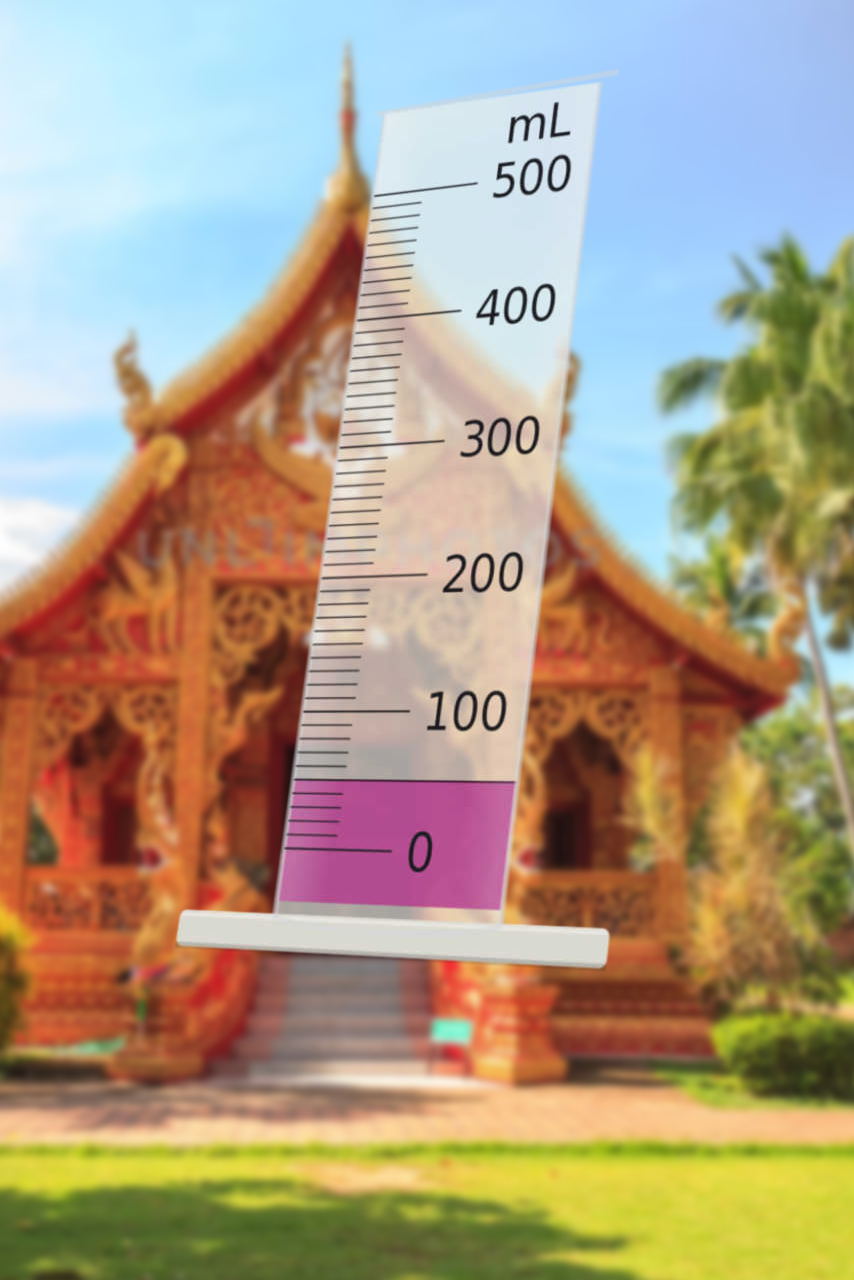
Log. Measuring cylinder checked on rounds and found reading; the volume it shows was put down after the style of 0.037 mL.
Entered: 50 mL
